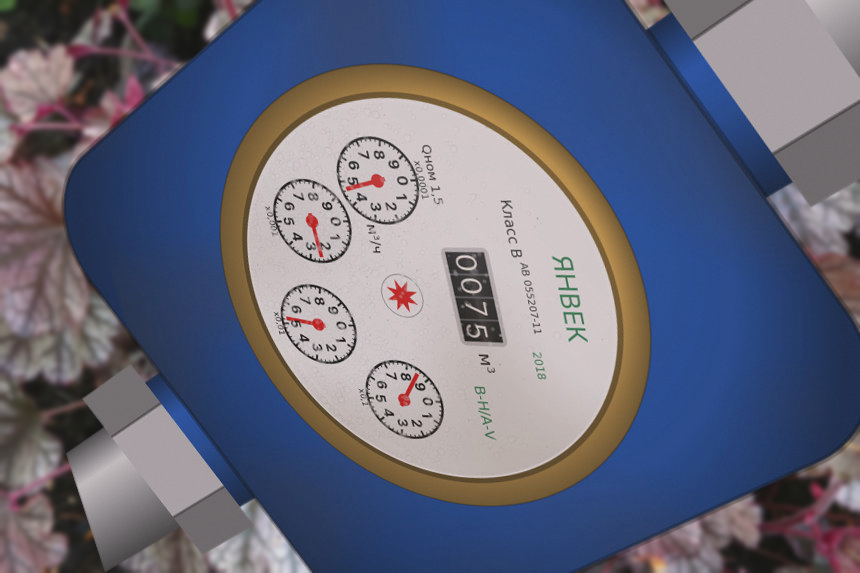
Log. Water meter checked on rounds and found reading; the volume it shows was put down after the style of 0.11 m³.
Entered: 74.8524 m³
